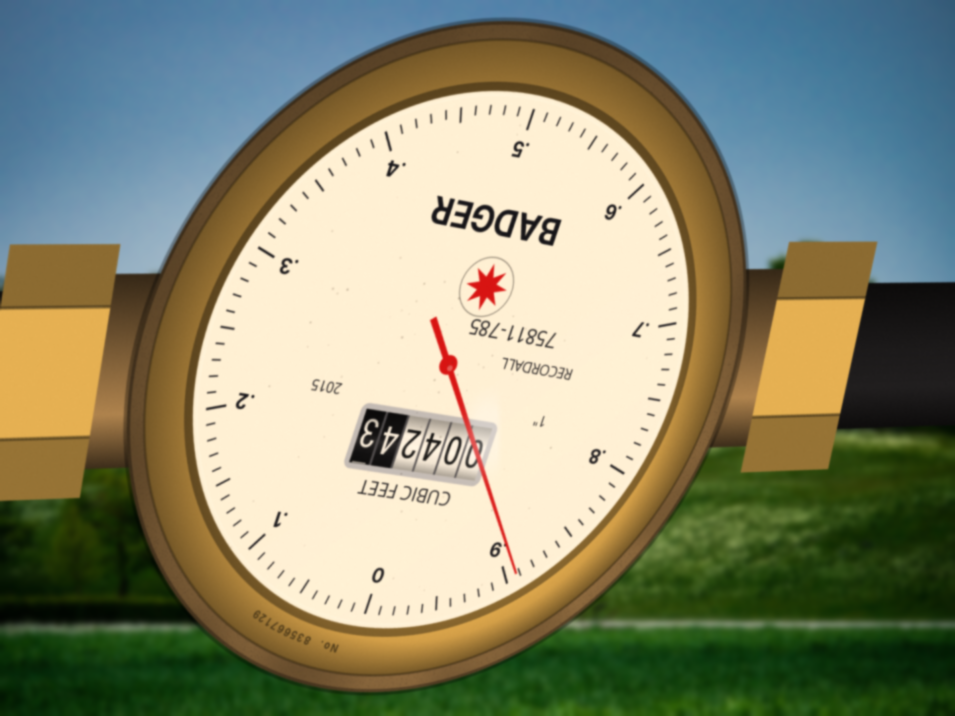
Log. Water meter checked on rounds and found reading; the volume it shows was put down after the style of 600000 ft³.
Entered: 4242.89 ft³
